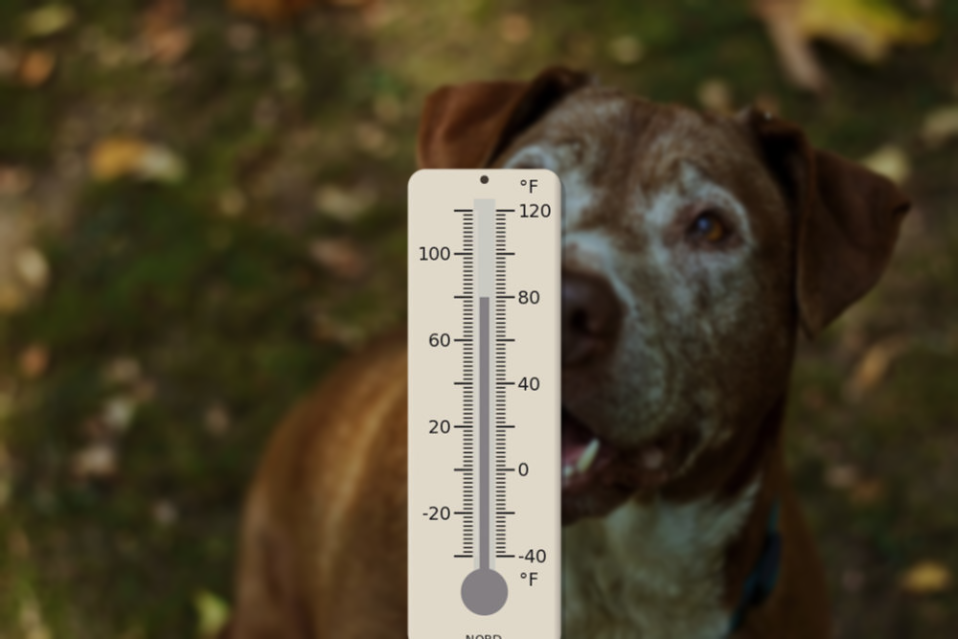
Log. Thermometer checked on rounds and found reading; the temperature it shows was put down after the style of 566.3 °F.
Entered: 80 °F
